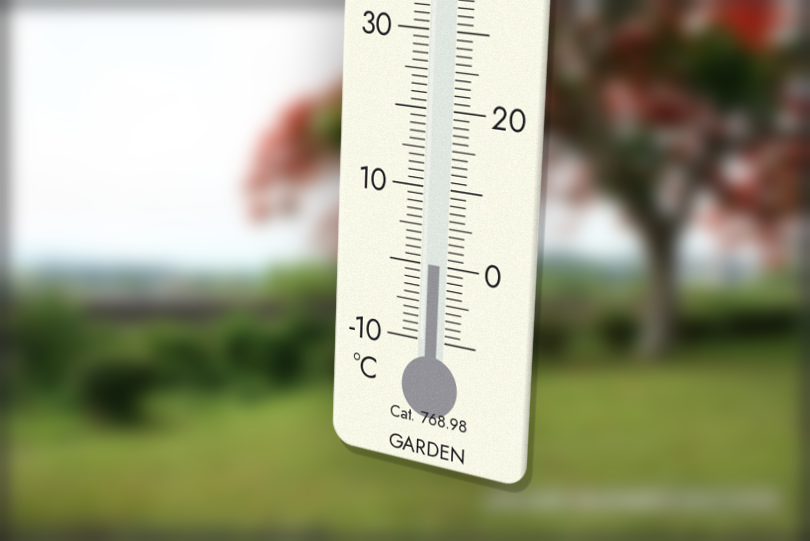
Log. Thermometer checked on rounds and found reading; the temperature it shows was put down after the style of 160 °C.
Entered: 0 °C
